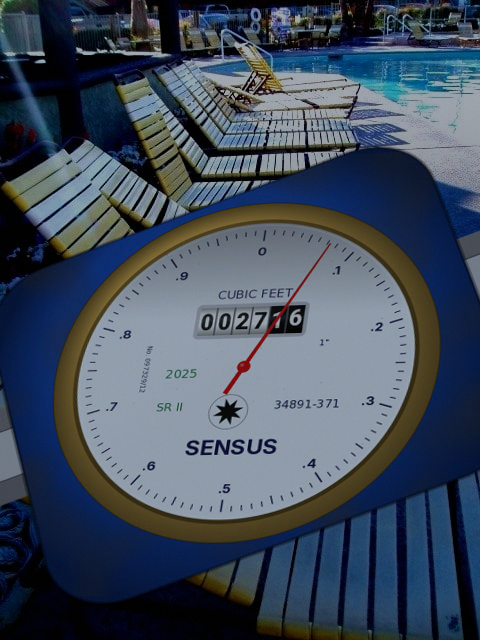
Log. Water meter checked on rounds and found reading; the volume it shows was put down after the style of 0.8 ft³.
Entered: 2716.07 ft³
